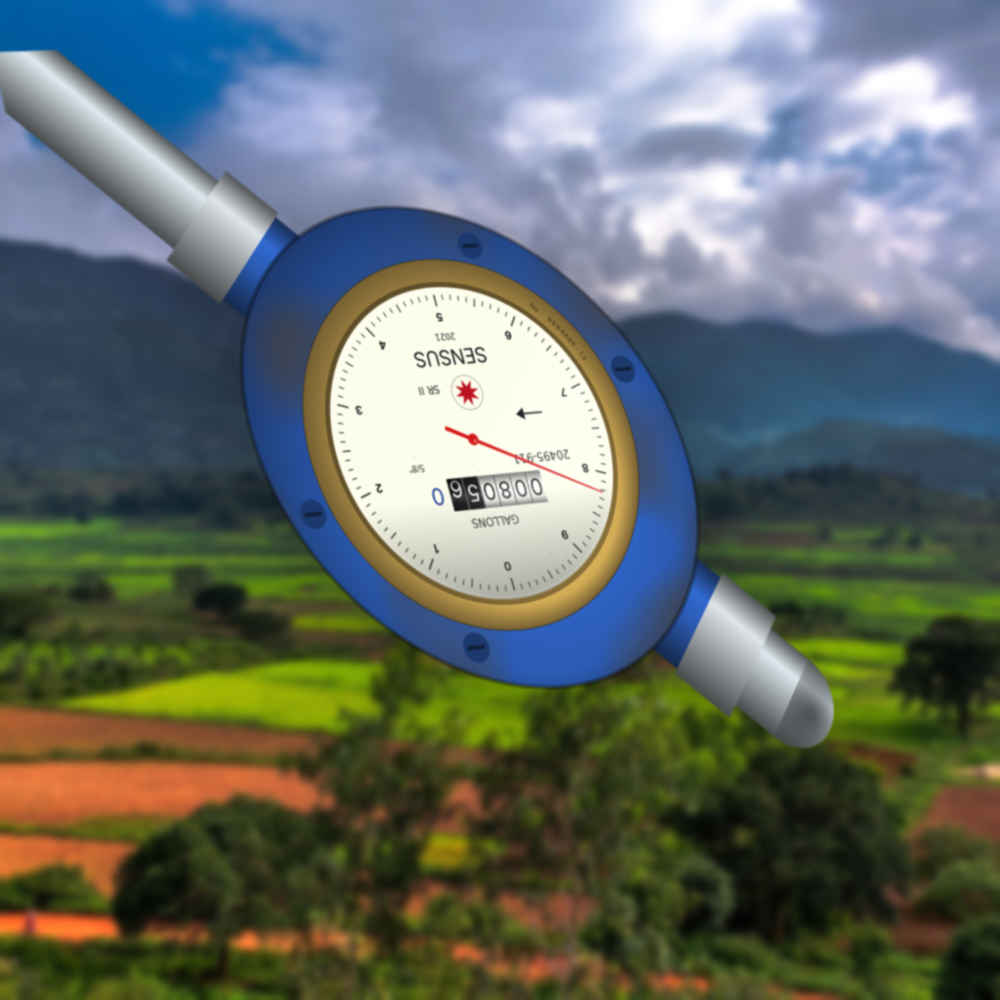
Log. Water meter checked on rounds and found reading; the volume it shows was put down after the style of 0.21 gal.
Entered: 80558.2 gal
